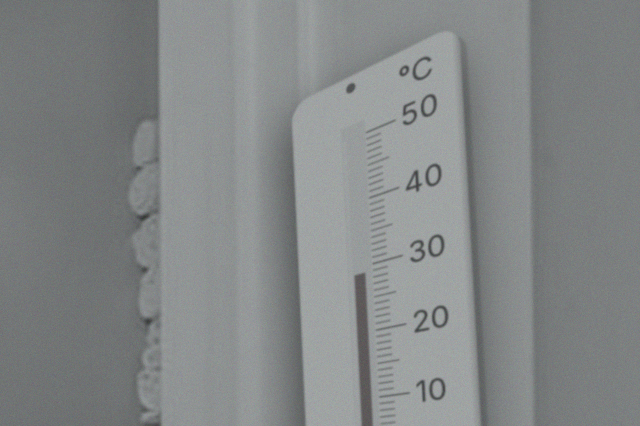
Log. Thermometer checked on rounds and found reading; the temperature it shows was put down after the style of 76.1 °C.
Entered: 29 °C
